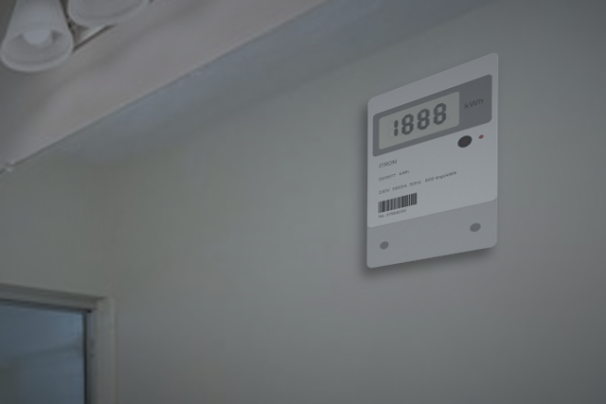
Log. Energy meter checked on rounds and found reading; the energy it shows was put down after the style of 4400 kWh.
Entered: 1888 kWh
